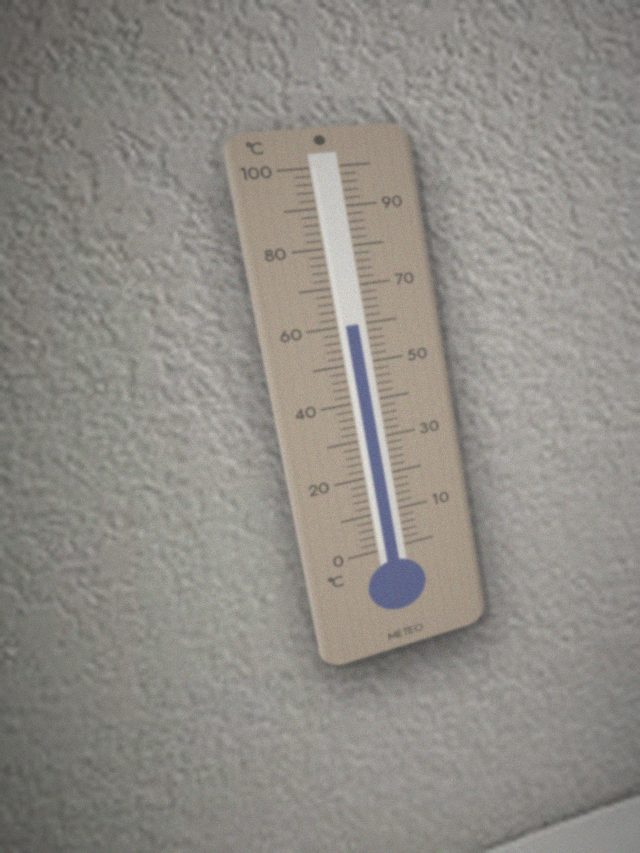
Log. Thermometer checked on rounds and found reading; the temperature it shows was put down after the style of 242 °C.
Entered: 60 °C
